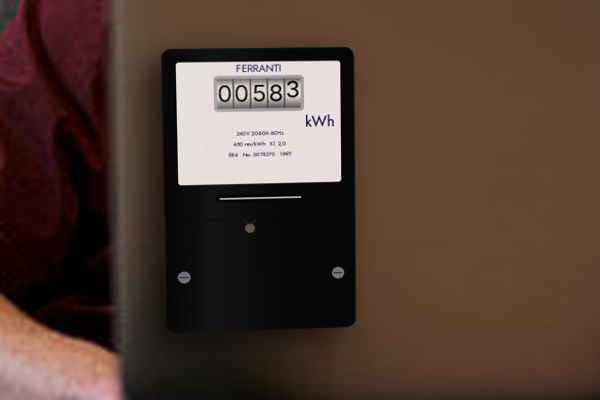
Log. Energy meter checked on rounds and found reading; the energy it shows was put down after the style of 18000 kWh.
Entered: 583 kWh
